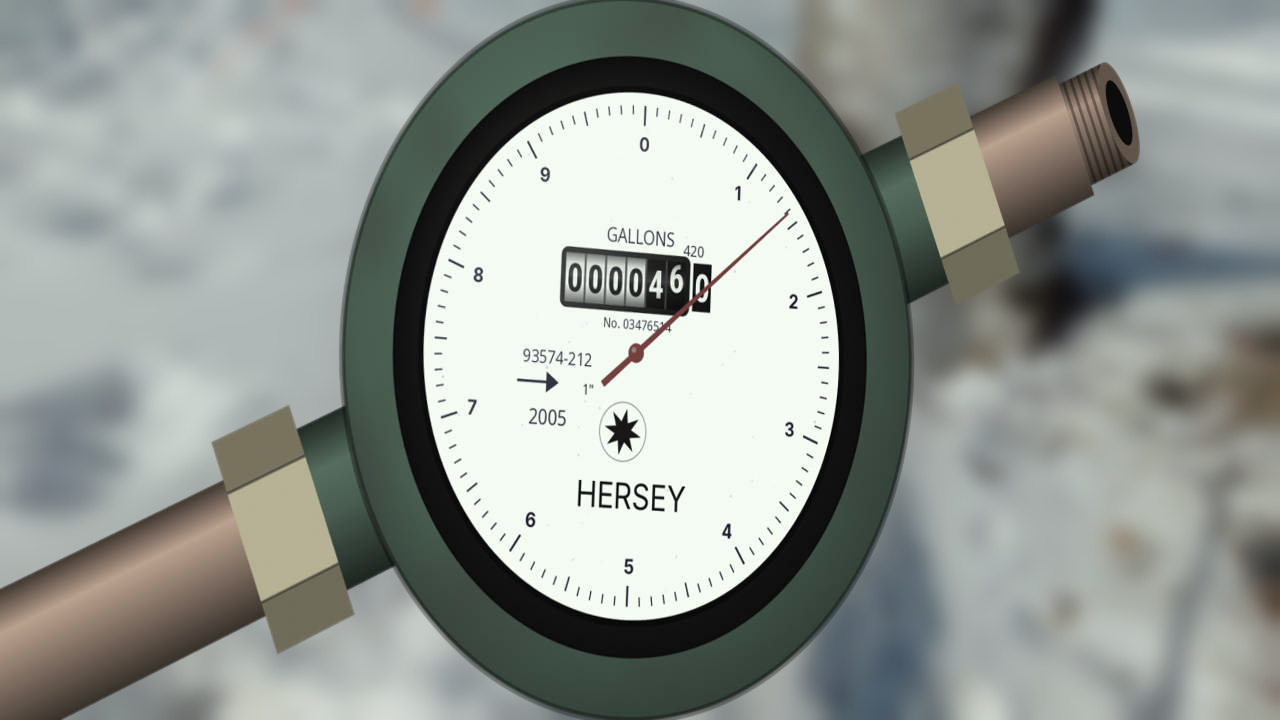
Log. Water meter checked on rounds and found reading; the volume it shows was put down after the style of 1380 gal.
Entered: 461.4 gal
